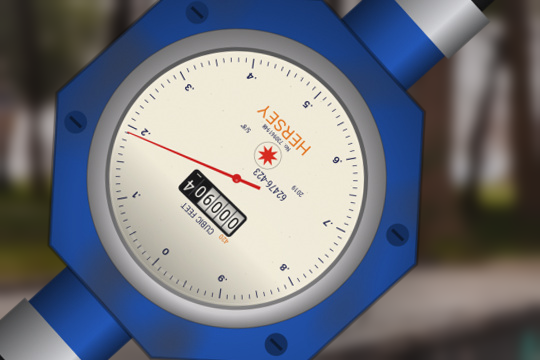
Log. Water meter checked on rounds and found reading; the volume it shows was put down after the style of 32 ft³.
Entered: 904.19 ft³
